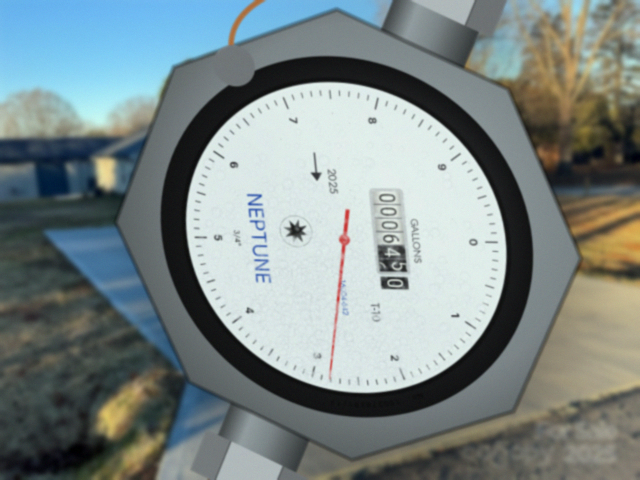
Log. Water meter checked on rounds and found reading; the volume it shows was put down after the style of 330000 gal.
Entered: 6452.8 gal
